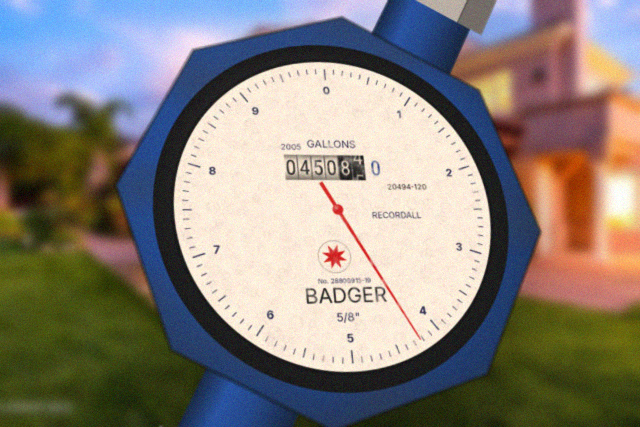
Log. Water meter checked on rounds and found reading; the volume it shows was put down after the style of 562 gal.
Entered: 450844.2 gal
